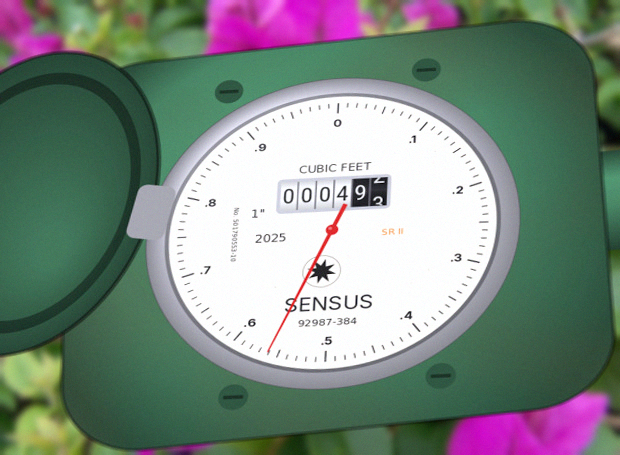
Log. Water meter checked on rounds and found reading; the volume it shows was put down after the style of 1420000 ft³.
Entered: 492.56 ft³
